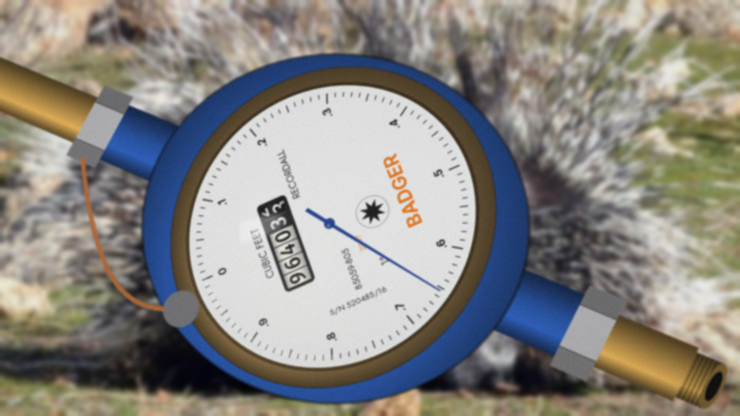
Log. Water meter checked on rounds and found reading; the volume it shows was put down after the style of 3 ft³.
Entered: 964032.65 ft³
